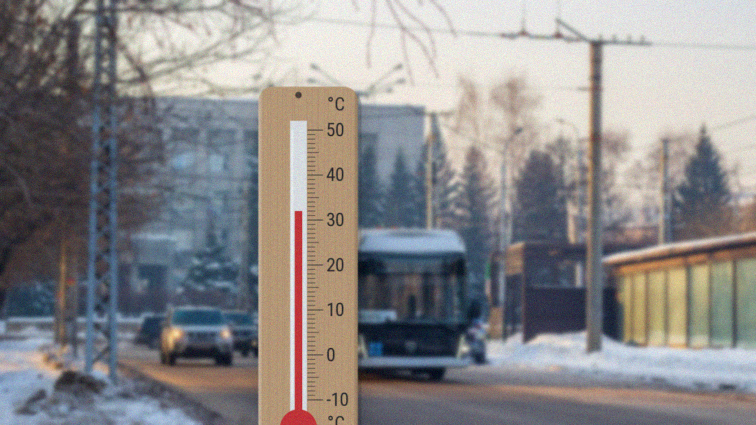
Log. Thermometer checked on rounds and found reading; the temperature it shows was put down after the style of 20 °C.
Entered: 32 °C
